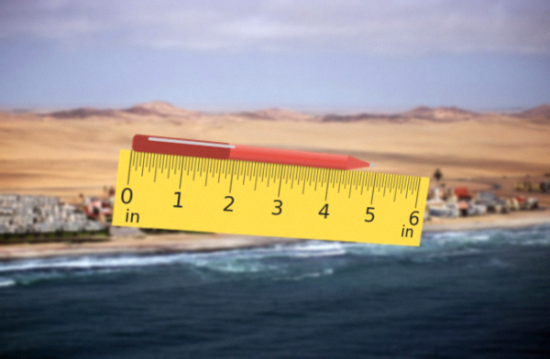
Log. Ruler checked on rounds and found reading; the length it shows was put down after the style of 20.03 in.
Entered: 5 in
